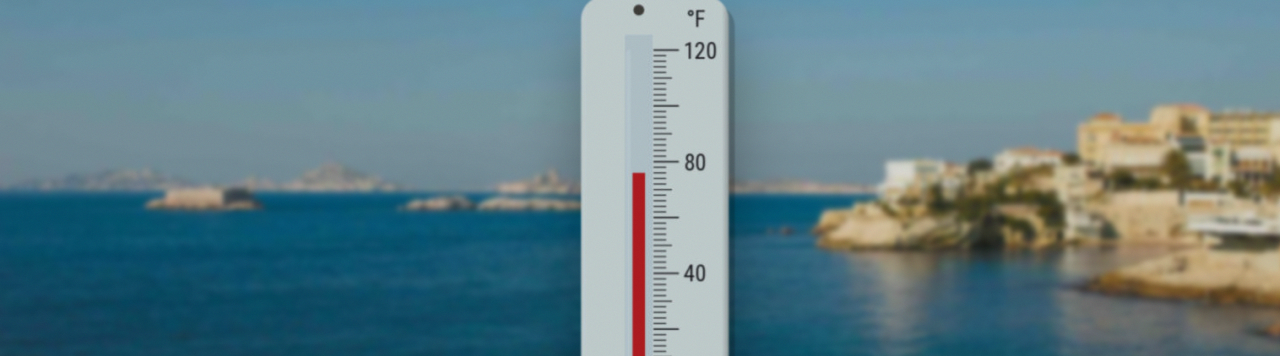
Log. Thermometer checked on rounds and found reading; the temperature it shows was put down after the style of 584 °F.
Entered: 76 °F
